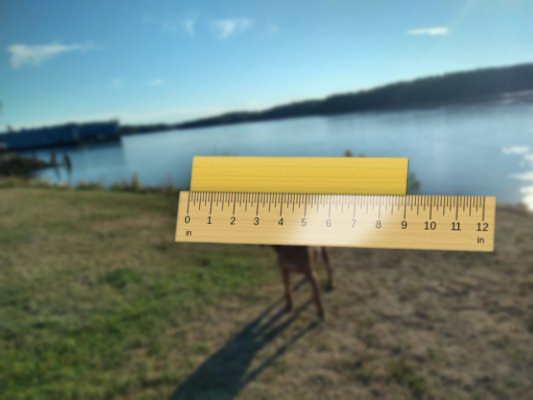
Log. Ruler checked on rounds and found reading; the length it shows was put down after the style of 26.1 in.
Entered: 9 in
